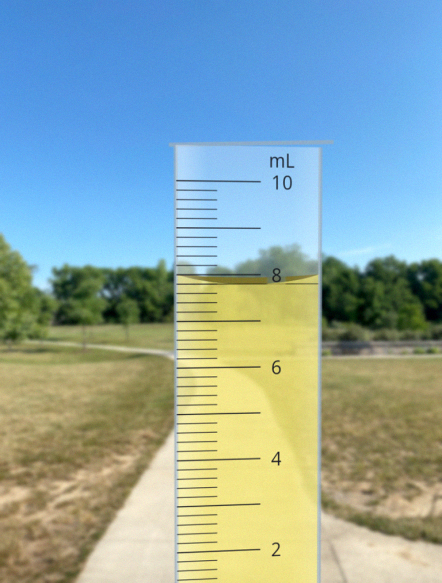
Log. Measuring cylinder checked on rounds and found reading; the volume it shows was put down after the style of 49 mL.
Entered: 7.8 mL
